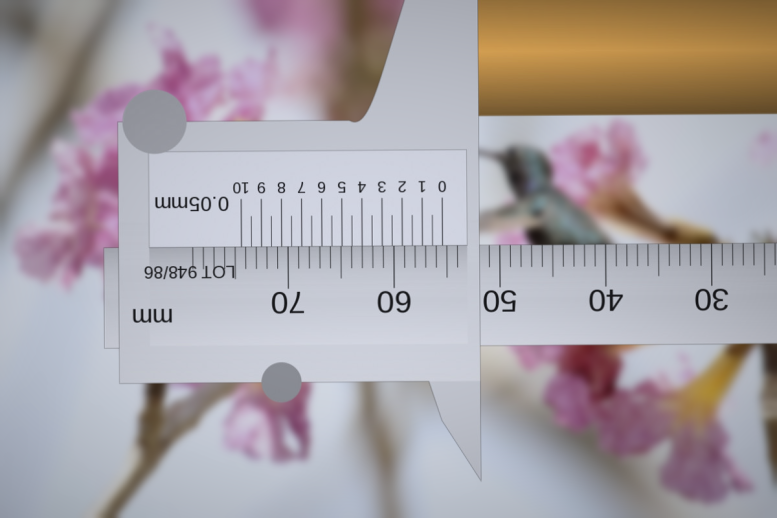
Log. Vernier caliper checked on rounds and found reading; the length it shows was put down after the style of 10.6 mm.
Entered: 55.4 mm
